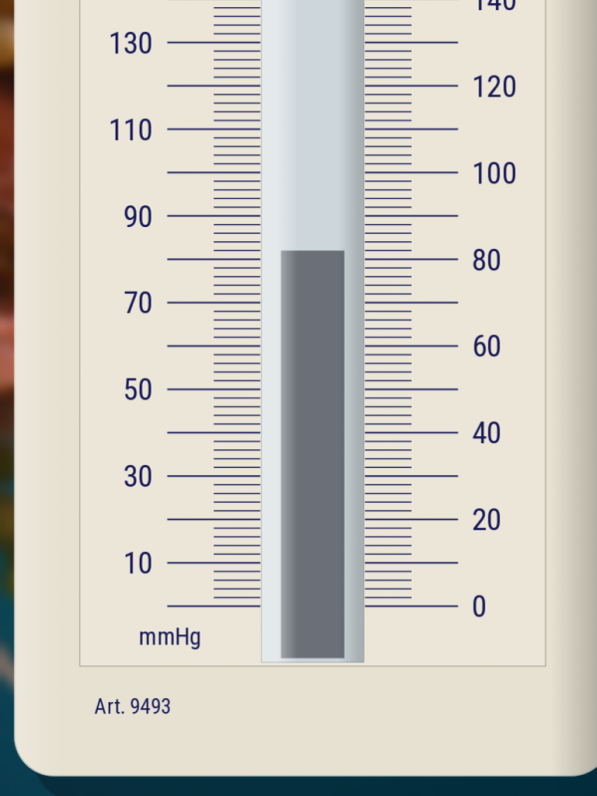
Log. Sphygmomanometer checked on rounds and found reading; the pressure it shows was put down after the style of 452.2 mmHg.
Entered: 82 mmHg
